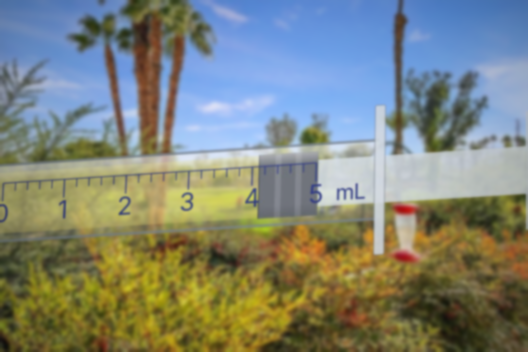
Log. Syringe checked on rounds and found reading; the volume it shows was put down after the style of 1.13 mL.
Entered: 4.1 mL
